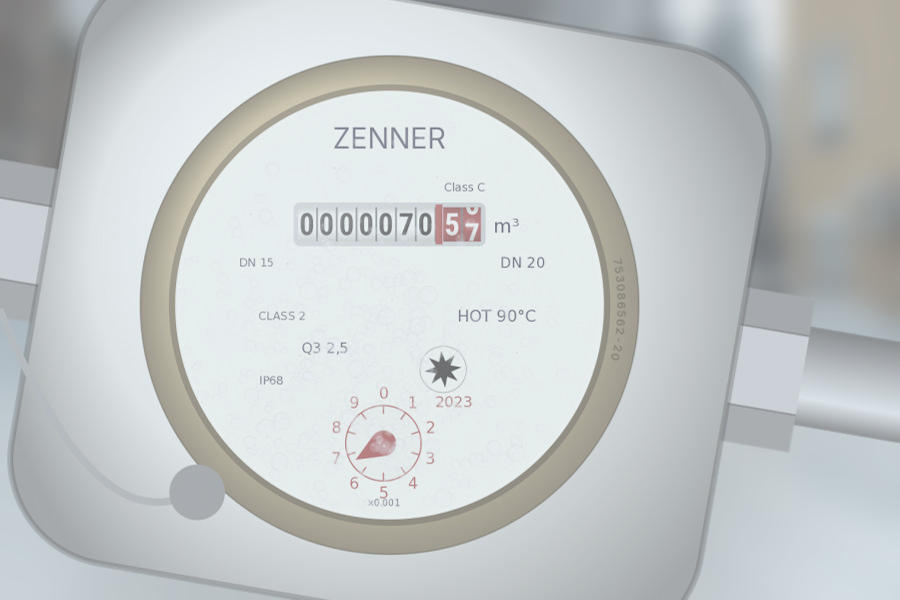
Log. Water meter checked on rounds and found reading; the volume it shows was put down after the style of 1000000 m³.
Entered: 70.566 m³
